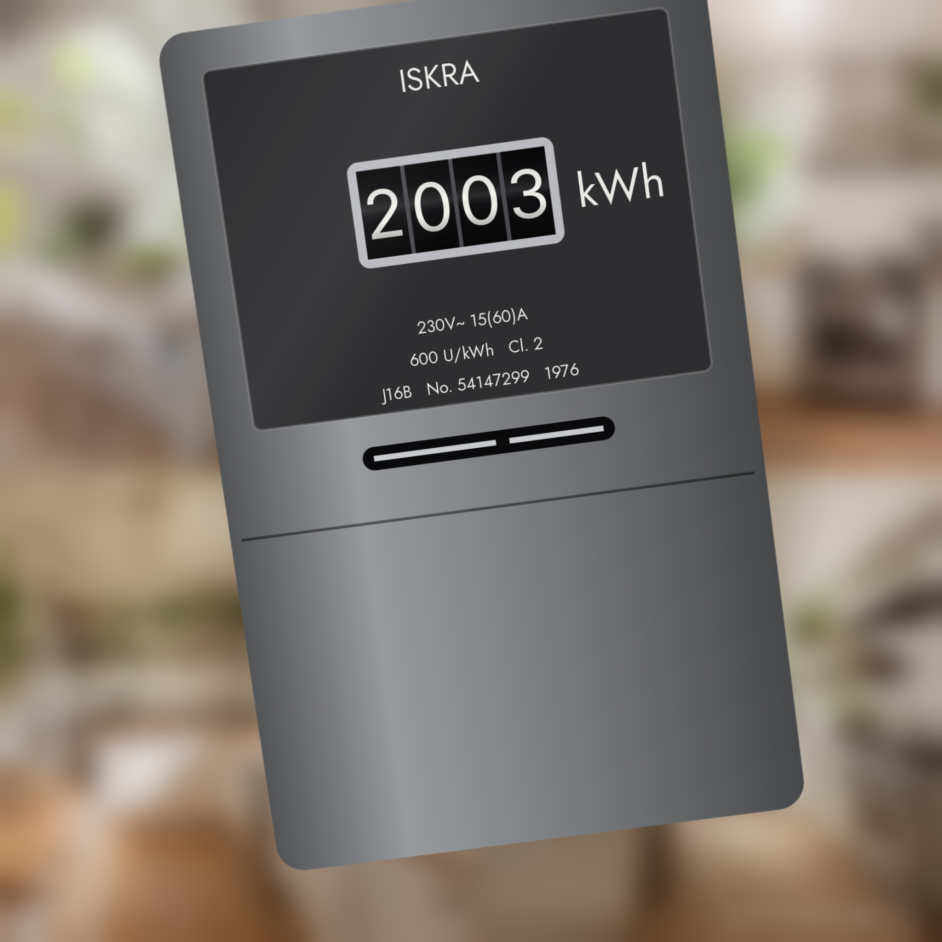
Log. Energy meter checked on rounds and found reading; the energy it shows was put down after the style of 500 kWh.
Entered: 2003 kWh
